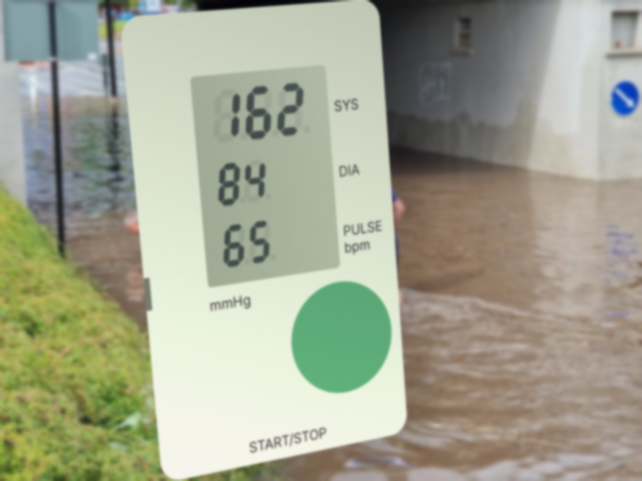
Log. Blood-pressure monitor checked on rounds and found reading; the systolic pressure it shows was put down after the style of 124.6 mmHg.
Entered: 162 mmHg
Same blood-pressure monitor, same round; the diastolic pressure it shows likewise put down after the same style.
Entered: 84 mmHg
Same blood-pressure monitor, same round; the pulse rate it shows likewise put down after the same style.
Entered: 65 bpm
